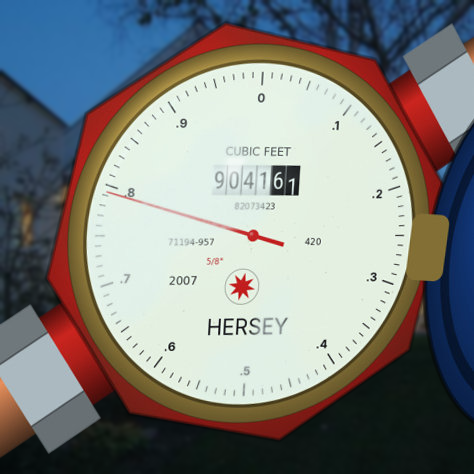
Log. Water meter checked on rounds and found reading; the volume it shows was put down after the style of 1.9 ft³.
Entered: 904160.79 ft³
